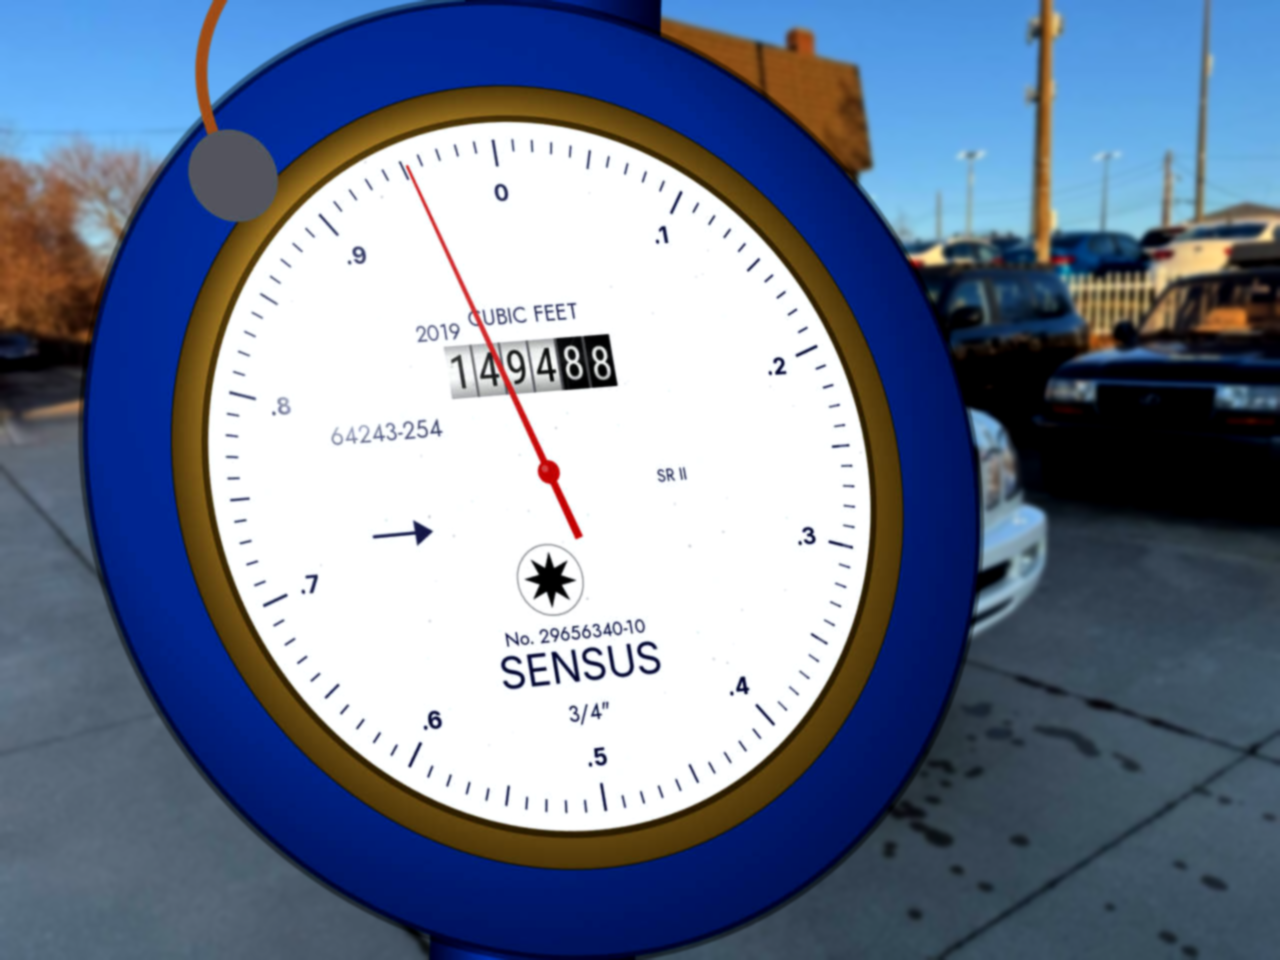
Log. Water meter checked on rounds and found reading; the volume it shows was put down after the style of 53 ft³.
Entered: 149487.95 ft³
